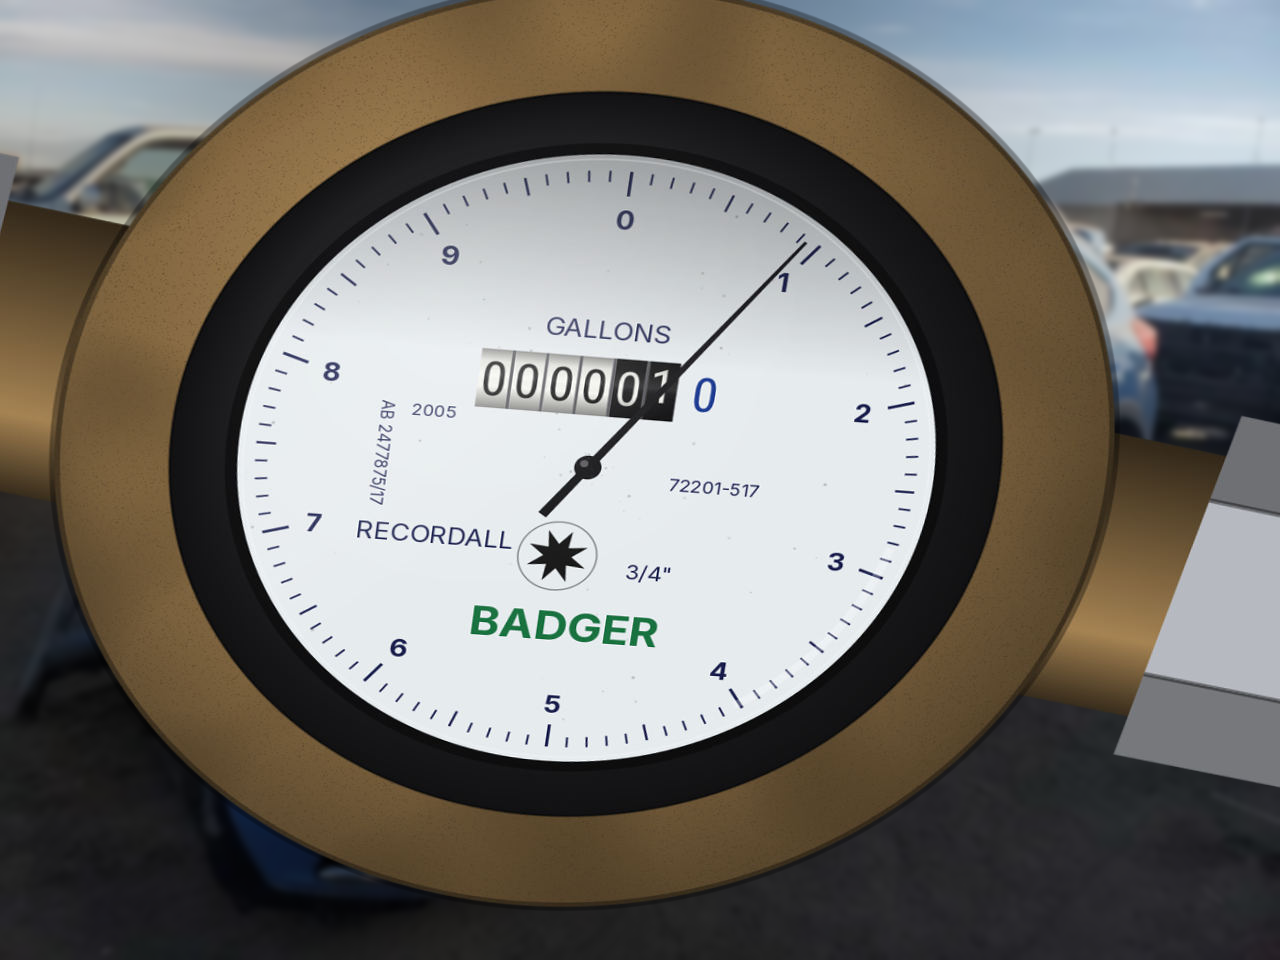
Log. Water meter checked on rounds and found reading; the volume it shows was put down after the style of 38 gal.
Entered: 10.9 gal
